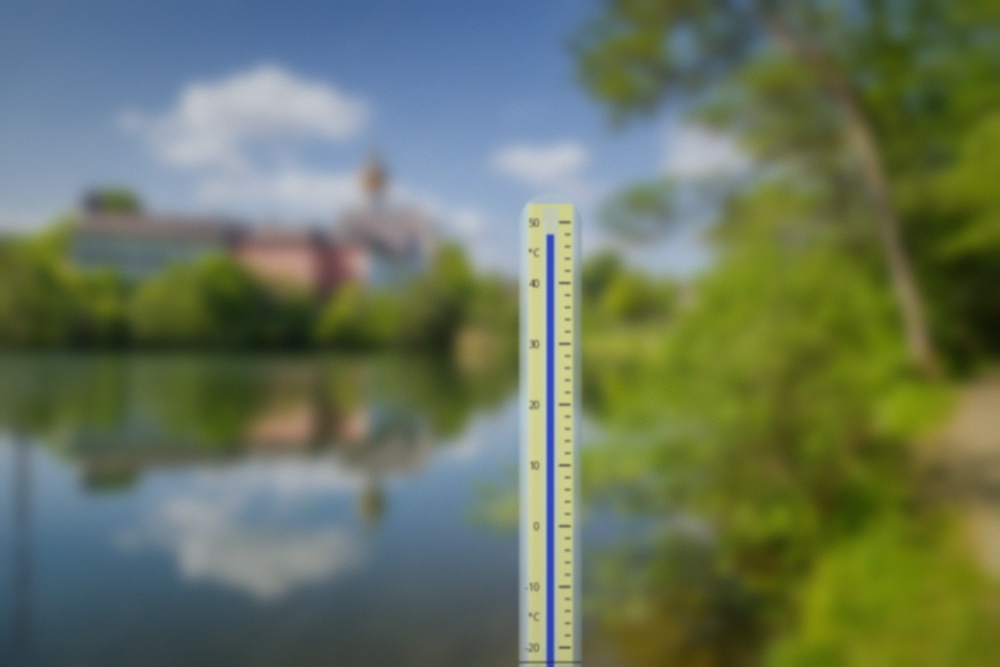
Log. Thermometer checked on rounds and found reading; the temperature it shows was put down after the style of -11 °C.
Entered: 48 °C
